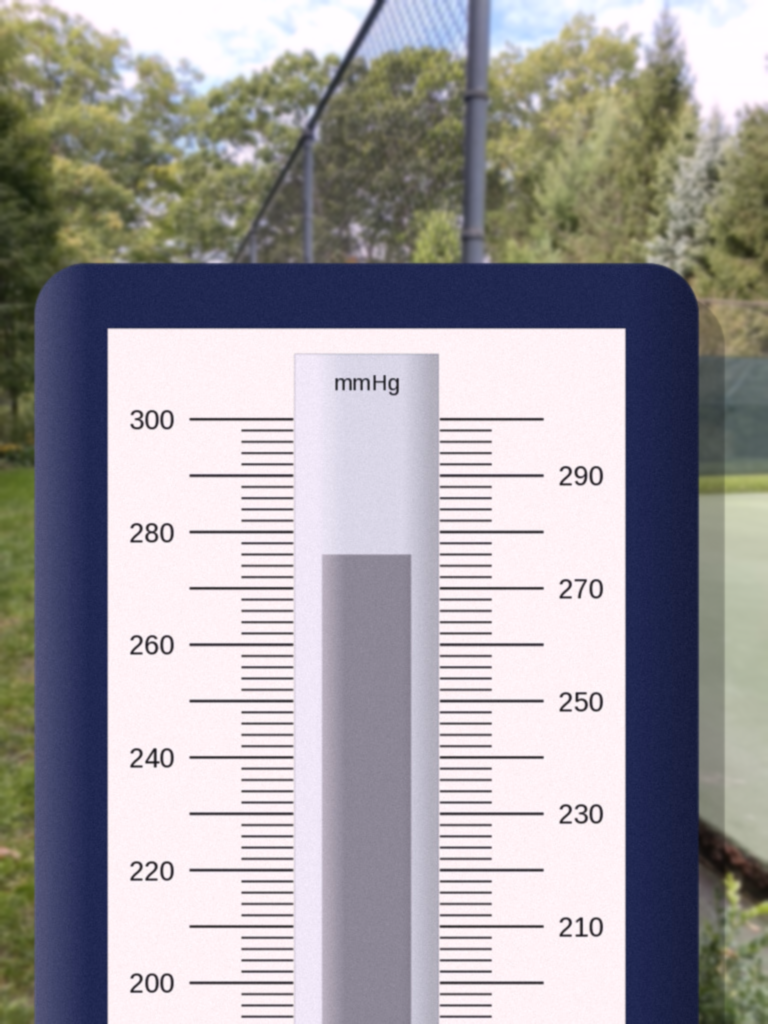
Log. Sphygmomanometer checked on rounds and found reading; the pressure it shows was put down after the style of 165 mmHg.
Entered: 276 mmHg
